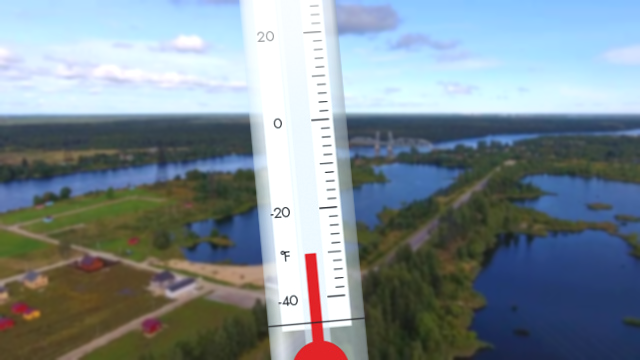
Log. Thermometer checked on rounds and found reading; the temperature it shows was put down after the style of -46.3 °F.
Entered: -30 °F
